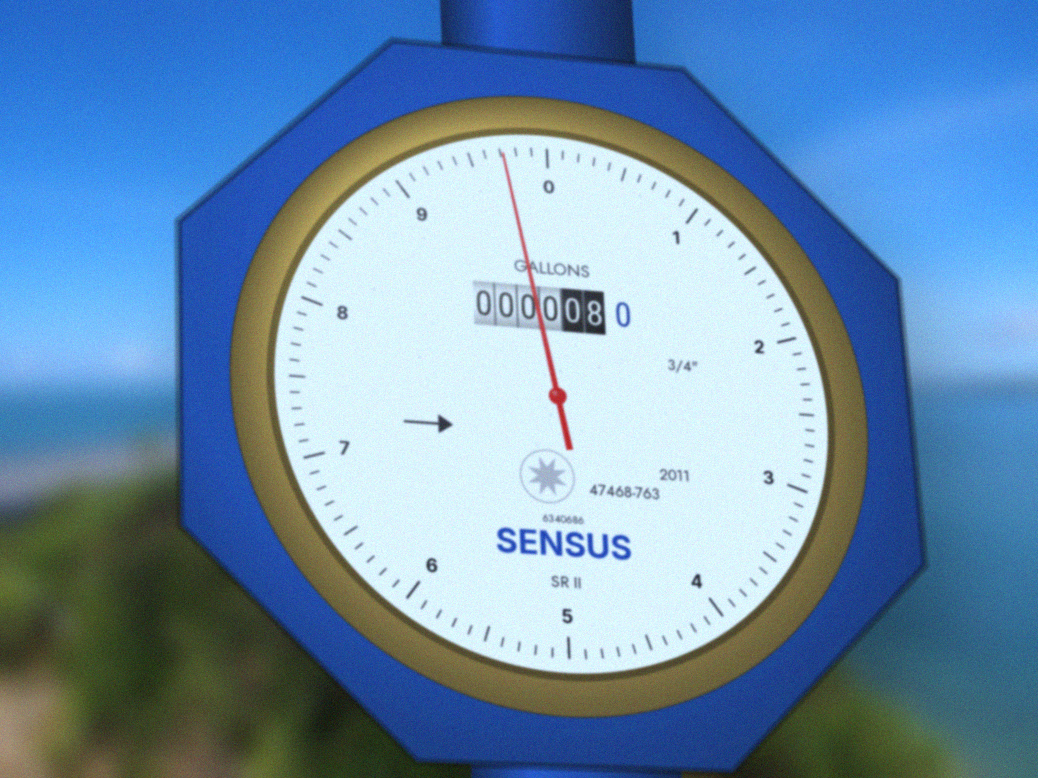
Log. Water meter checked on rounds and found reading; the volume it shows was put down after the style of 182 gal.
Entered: 79.7 gal
